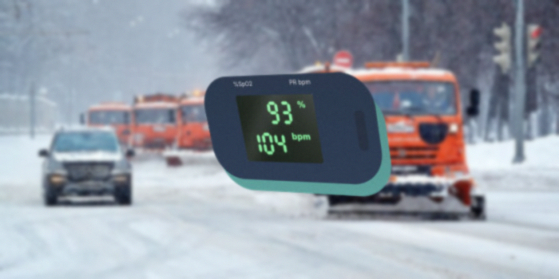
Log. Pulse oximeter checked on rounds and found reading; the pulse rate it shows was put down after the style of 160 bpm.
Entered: 104 bpm
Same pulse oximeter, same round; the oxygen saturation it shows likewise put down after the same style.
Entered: 93 %
